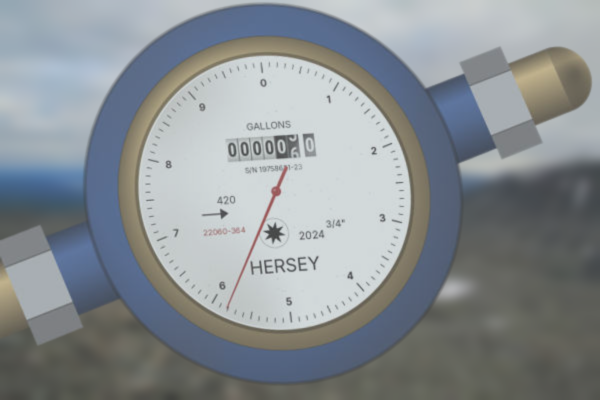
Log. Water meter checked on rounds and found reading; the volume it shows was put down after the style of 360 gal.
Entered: 55.8 gal
